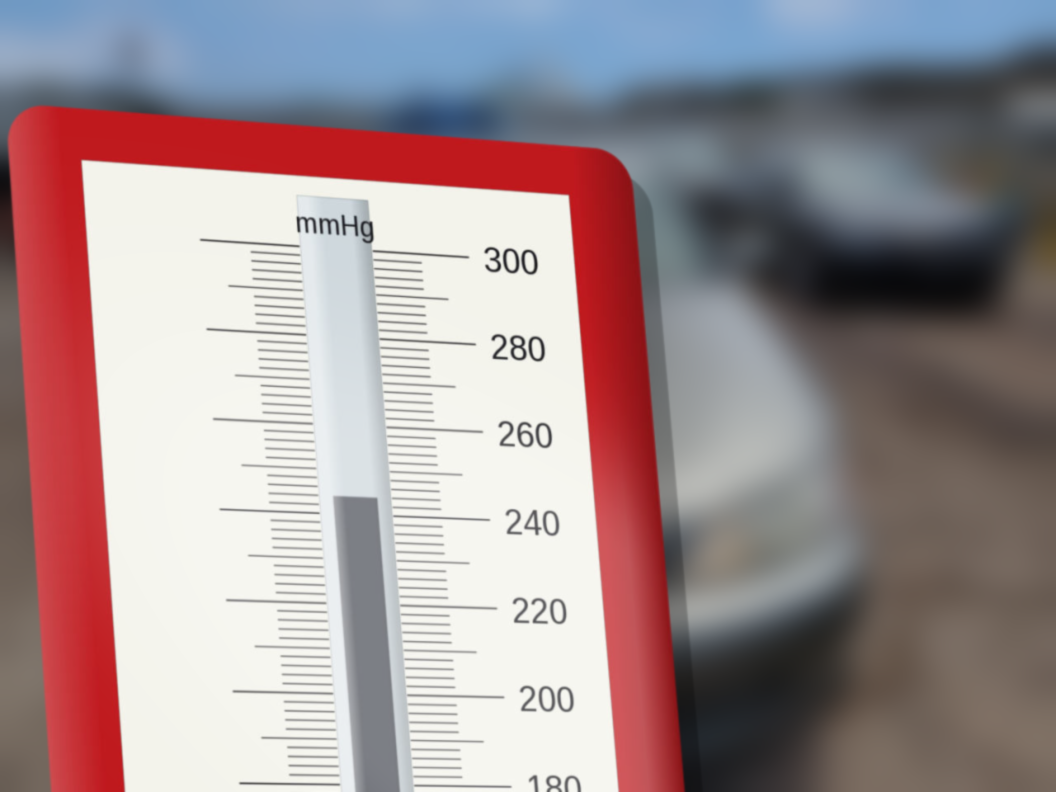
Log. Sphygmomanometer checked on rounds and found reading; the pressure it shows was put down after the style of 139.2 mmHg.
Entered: 244 mmHg
